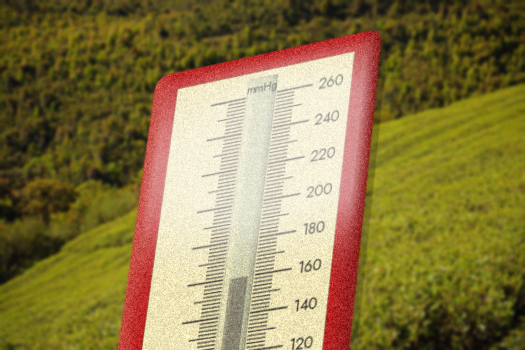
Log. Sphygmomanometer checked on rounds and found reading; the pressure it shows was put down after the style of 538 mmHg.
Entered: 160 mmHg
